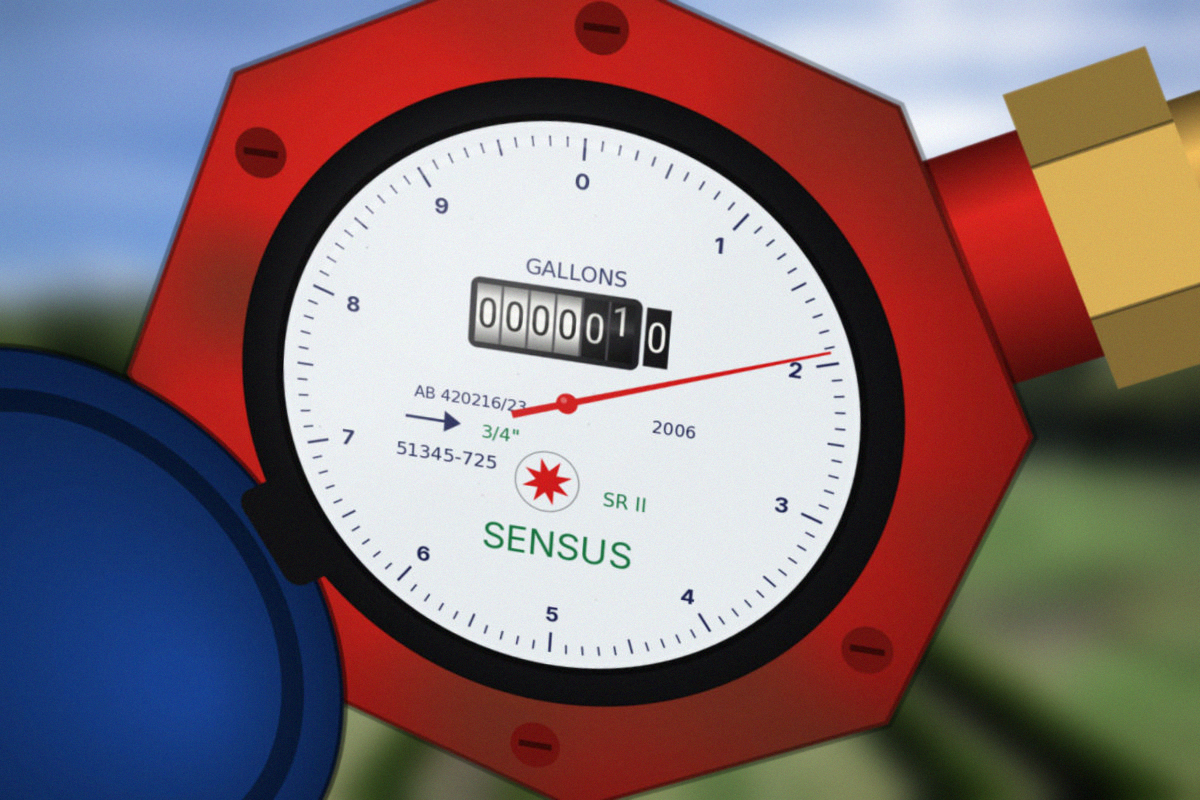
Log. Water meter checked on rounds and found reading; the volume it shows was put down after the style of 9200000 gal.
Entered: 11.9 gal
